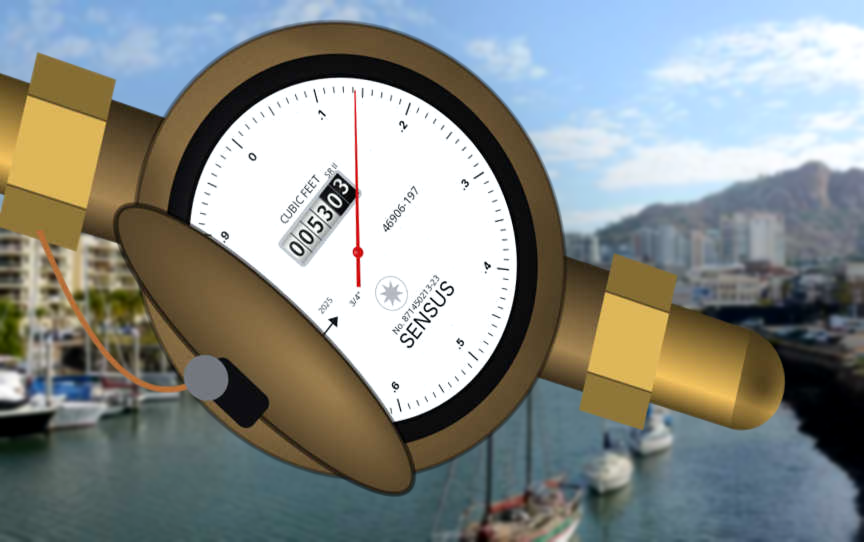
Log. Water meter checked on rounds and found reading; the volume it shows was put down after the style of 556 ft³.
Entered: 5303.14 ft³
